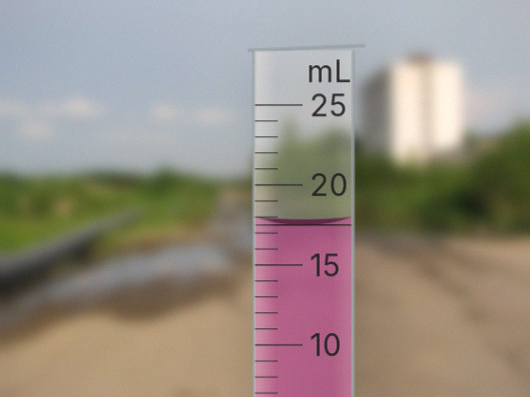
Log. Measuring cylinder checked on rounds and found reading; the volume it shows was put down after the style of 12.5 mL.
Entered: 17.5 mL
